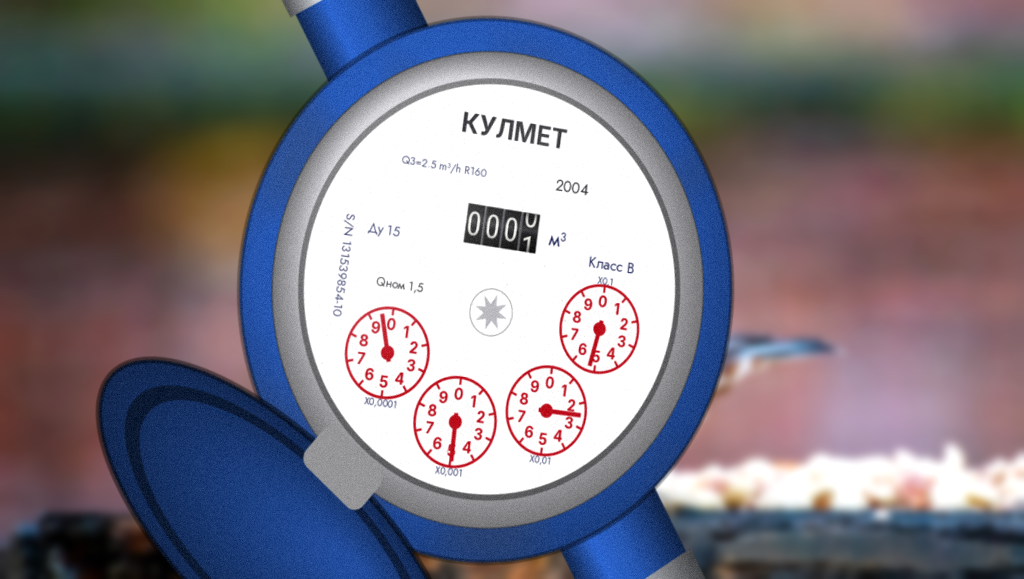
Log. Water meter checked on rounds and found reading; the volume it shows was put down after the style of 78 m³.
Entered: 0.5249 m³
